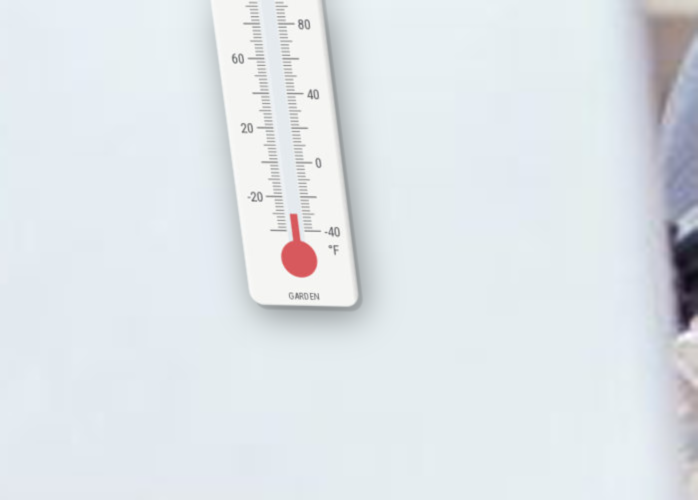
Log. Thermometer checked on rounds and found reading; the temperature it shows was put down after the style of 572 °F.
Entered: -30 °F
